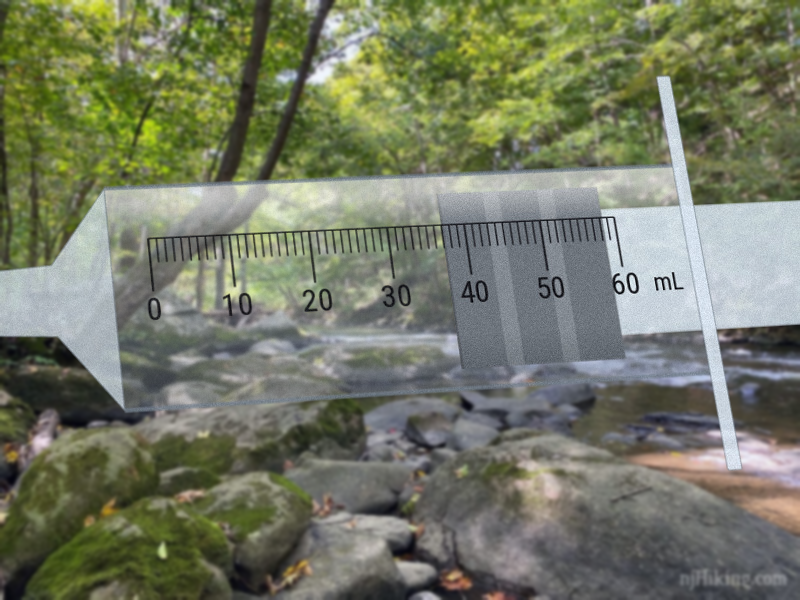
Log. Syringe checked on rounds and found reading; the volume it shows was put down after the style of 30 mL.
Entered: 37 mL
